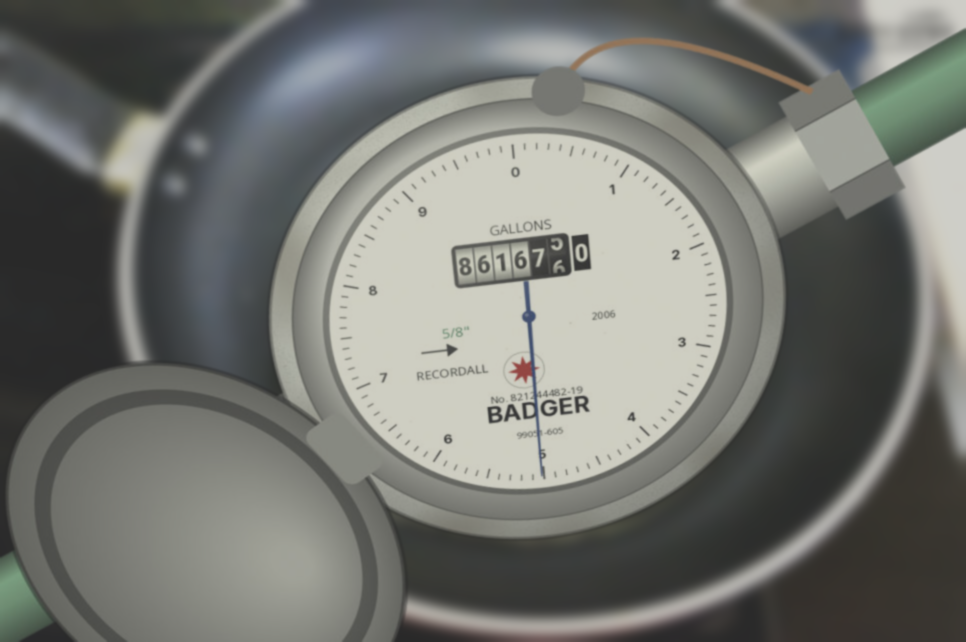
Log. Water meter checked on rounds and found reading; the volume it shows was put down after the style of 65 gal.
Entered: 8616755.0 gal
